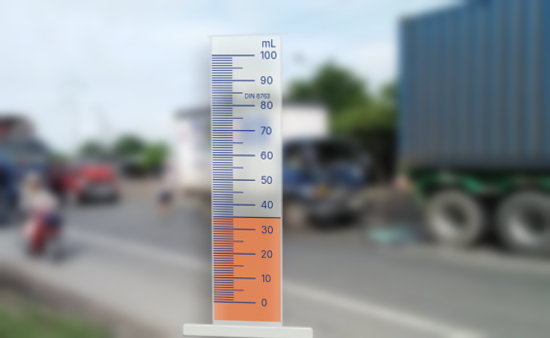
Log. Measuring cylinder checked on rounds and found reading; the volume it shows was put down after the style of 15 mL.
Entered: 35 mL
